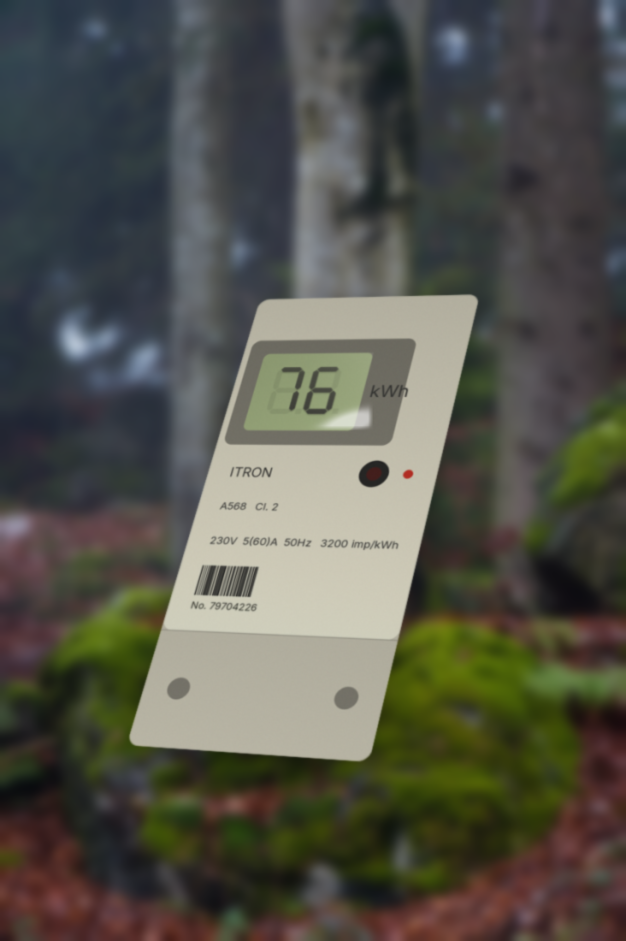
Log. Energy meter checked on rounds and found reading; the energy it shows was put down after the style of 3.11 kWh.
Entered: 76 kWh
